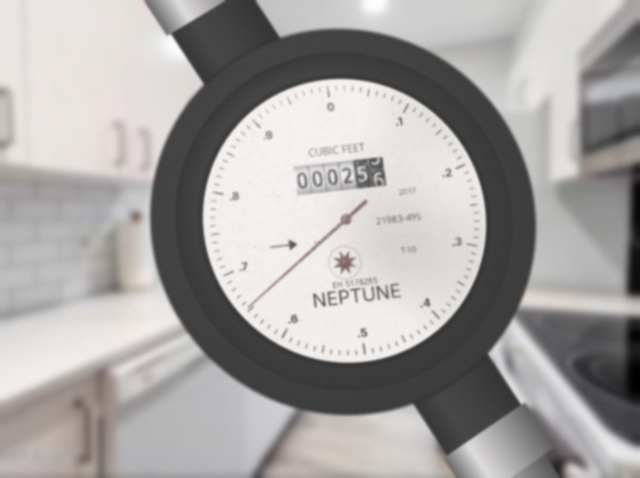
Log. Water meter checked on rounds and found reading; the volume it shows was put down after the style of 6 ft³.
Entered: 255.65 ft³
